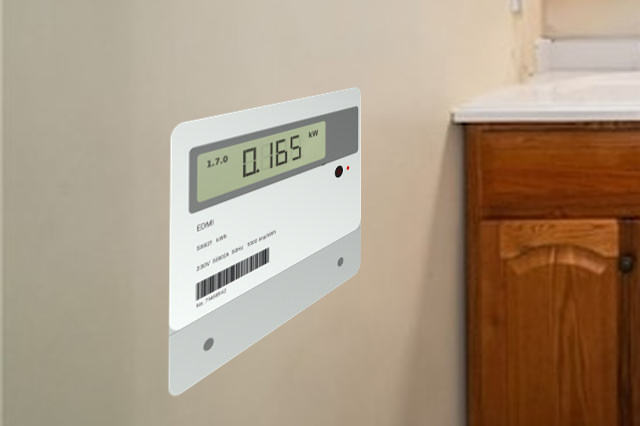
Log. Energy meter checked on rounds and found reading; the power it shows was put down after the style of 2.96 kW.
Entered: 0.165 kW
